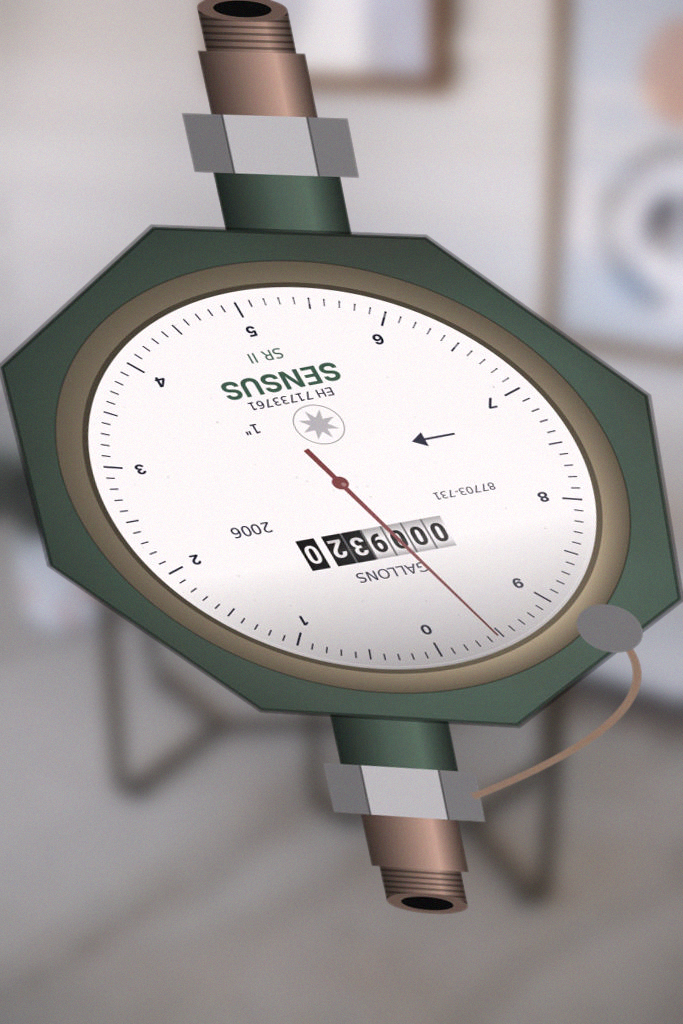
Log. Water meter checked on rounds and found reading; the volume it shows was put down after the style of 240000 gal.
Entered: 9319.5 gal
